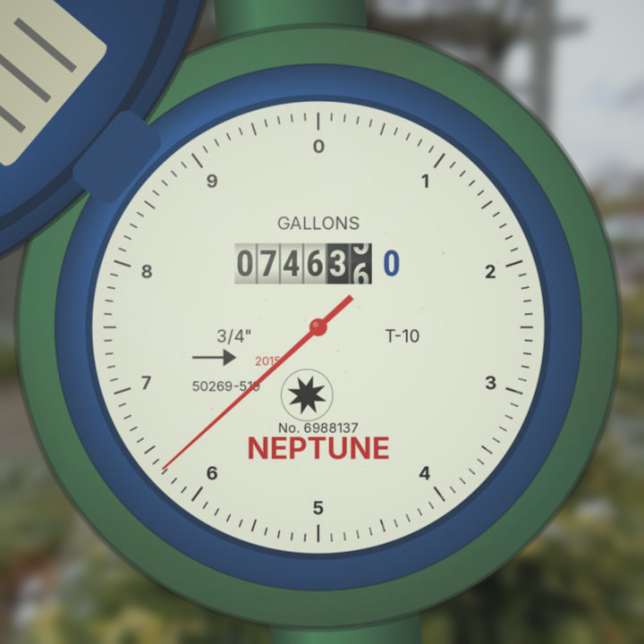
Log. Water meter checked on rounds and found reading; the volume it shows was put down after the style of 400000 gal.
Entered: 746356.3 gal
